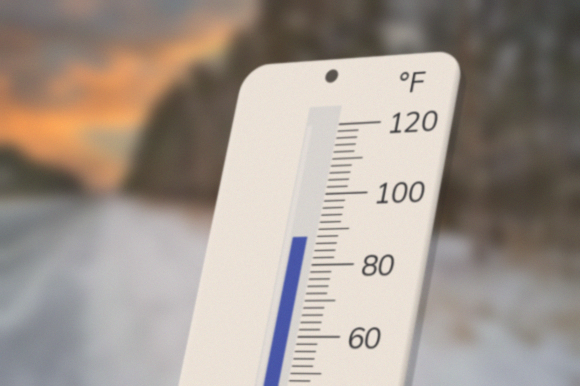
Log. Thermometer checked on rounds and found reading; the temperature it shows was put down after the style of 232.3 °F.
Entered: 88 °F
